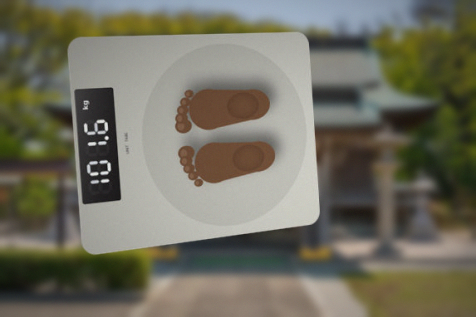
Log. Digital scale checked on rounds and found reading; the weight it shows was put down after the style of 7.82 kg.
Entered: 101.6 kg
